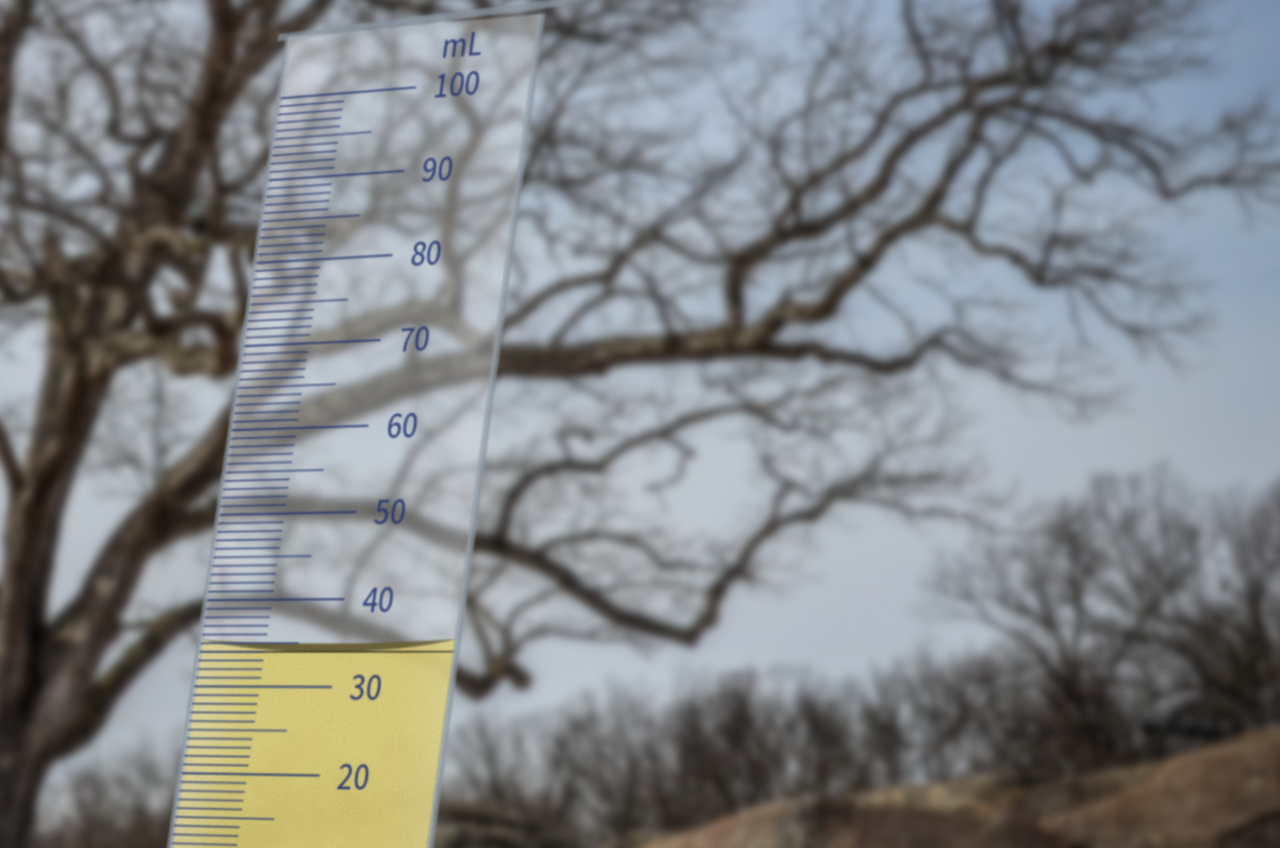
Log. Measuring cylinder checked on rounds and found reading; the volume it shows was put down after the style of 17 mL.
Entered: 34 mL
